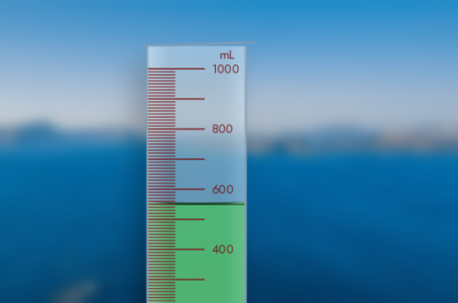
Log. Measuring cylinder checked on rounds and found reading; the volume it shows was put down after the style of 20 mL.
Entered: 550 mL
